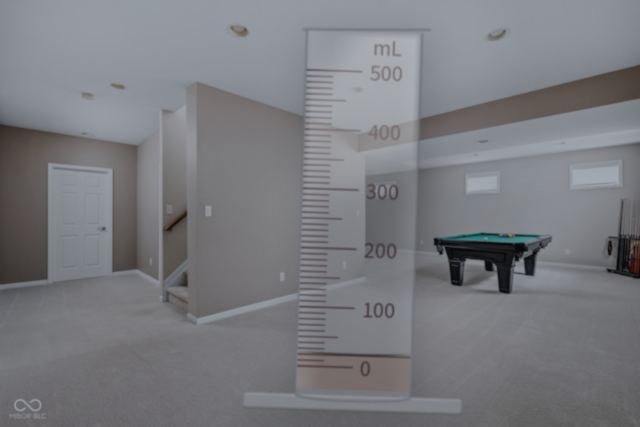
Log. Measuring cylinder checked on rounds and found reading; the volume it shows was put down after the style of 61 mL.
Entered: 20 mL
